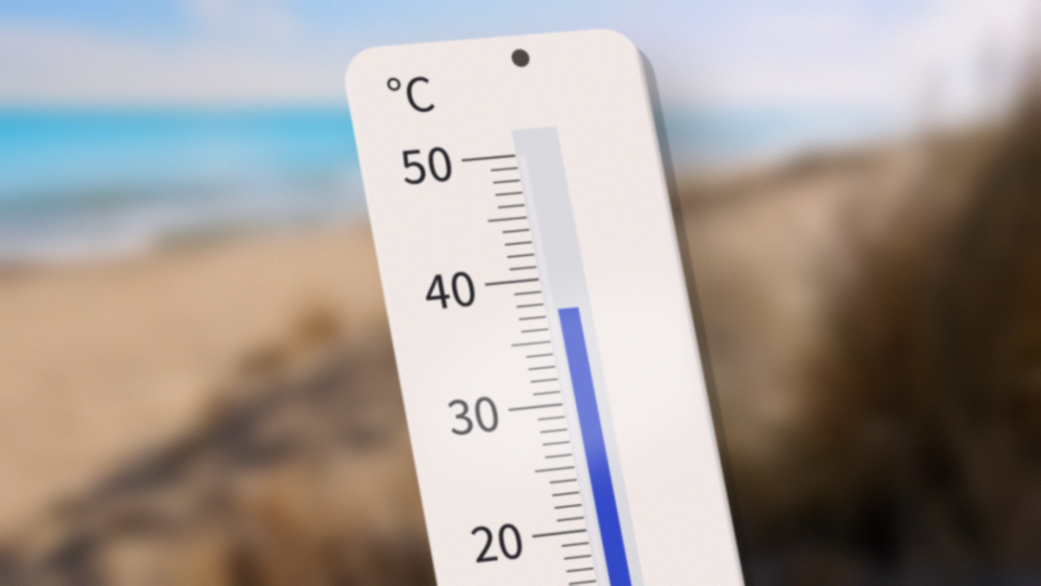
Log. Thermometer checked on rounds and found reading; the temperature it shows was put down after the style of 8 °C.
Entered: 37.5 °C
